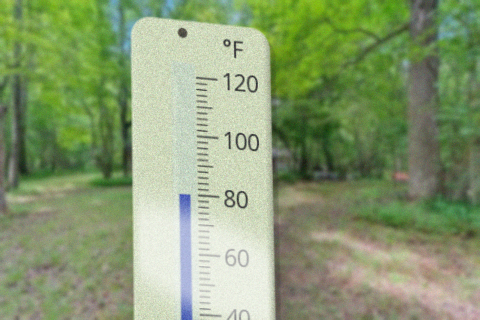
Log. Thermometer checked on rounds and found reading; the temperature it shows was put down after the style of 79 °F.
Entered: 80 °F
